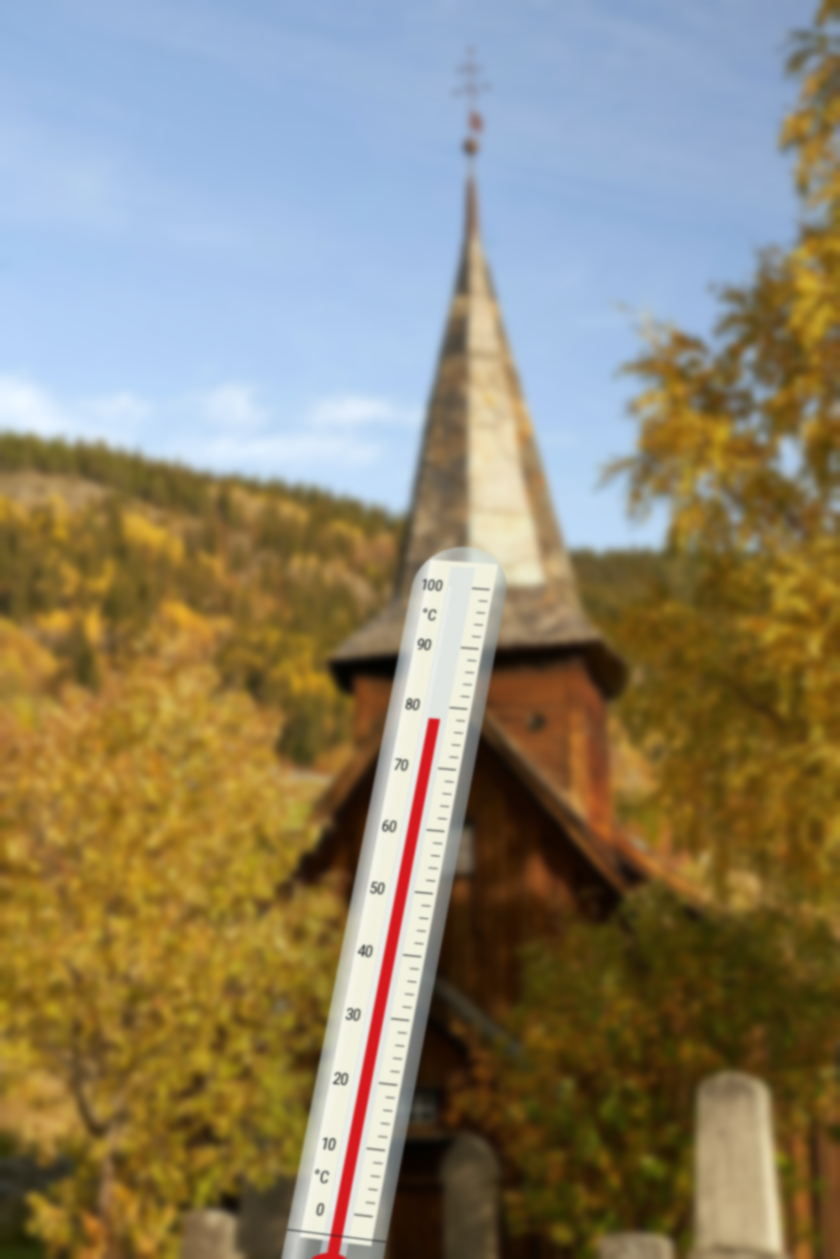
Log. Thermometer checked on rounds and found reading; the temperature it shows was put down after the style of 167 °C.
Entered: 78 °C
